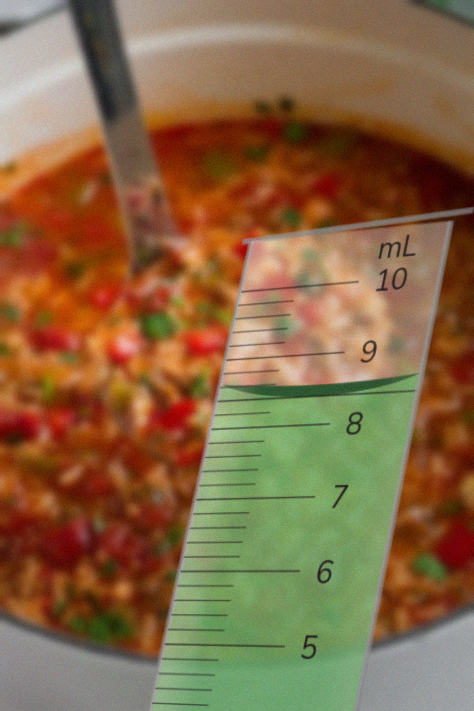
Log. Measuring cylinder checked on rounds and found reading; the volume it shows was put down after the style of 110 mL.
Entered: 8.4 mL
